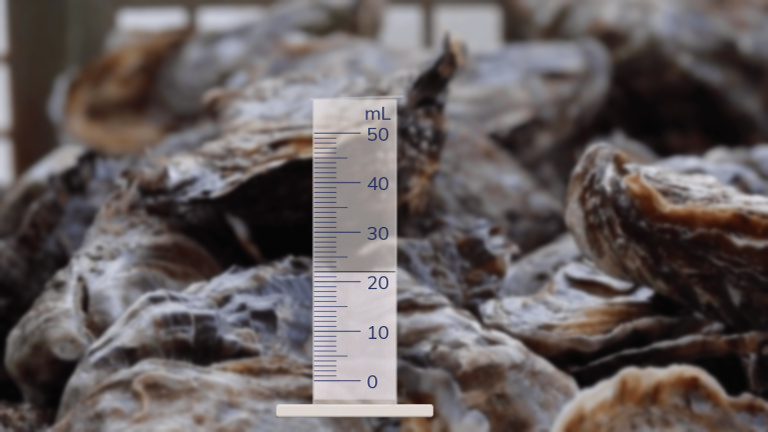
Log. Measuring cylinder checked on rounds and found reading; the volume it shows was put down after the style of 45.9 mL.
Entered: 22 mL
